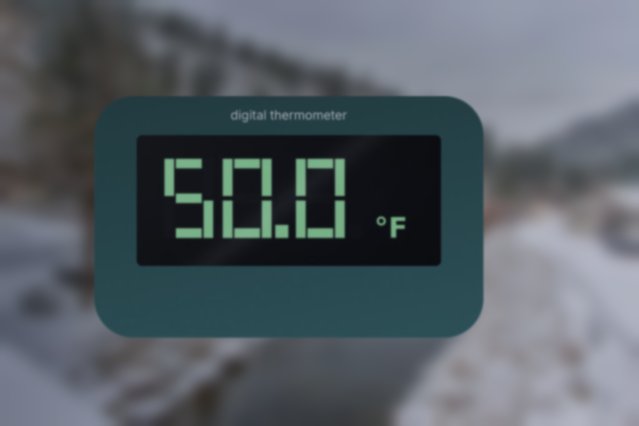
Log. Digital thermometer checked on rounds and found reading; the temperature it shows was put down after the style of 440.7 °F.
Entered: 50.0 °F
